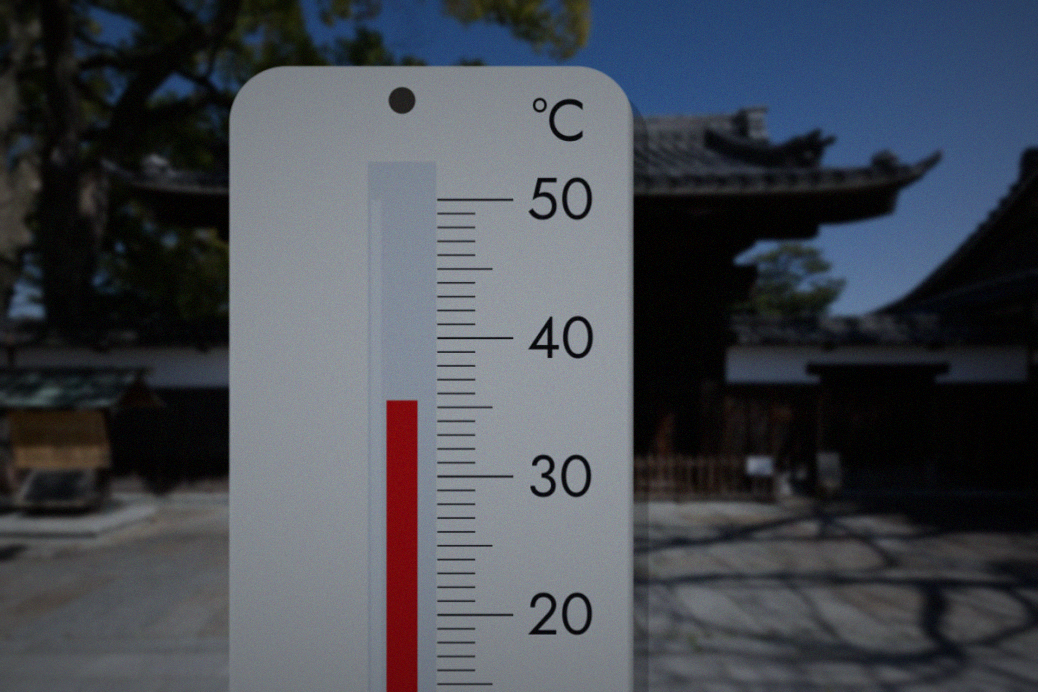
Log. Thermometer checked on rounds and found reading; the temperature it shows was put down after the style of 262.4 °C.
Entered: 35.5 °C
